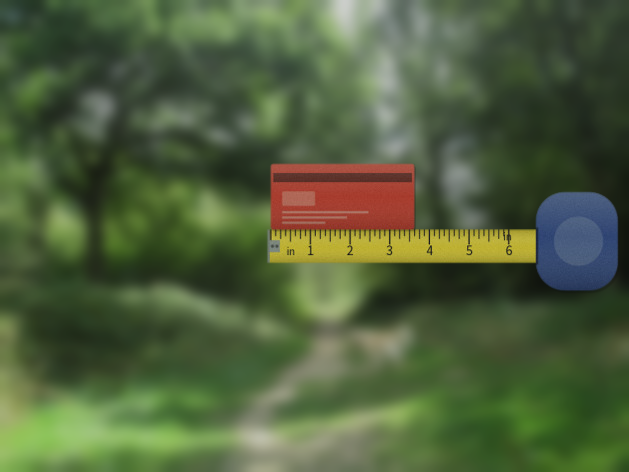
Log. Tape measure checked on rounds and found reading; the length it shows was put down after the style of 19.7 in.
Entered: 3.625 in
